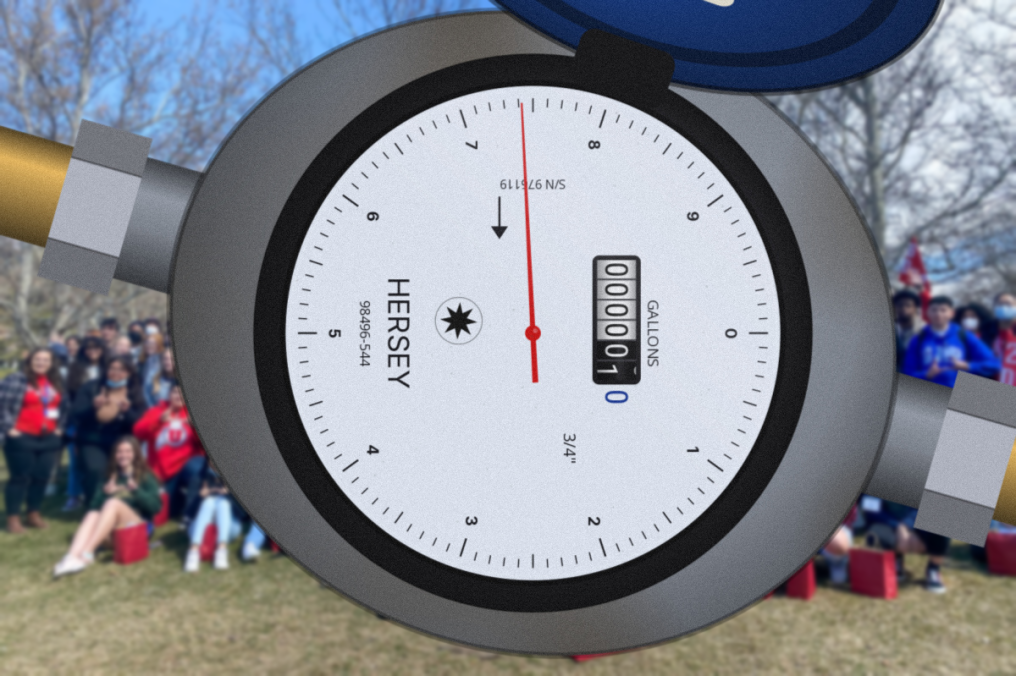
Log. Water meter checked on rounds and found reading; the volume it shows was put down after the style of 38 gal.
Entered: 7.4 gal
